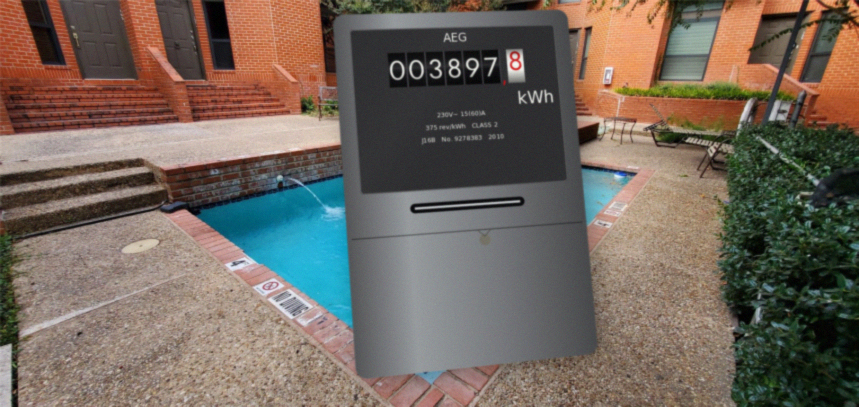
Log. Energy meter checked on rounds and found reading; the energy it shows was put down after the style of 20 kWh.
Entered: 3897.8 kWh
